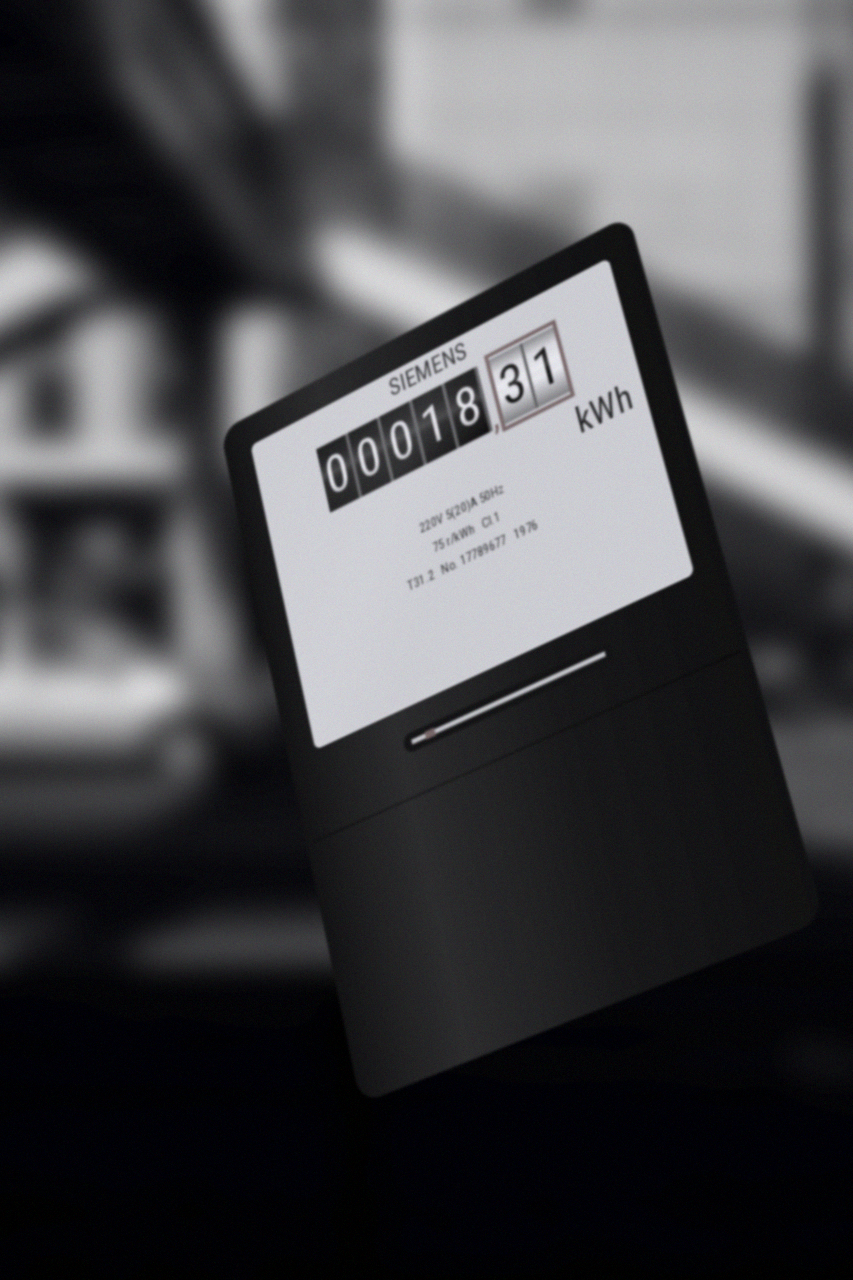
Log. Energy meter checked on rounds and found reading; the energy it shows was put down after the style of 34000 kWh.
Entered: 18.31 kWh
